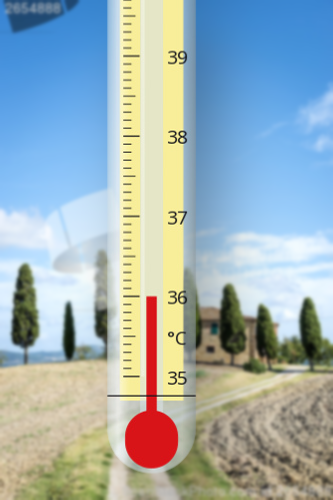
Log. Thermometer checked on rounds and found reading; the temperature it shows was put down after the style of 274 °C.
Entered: 36 °C
